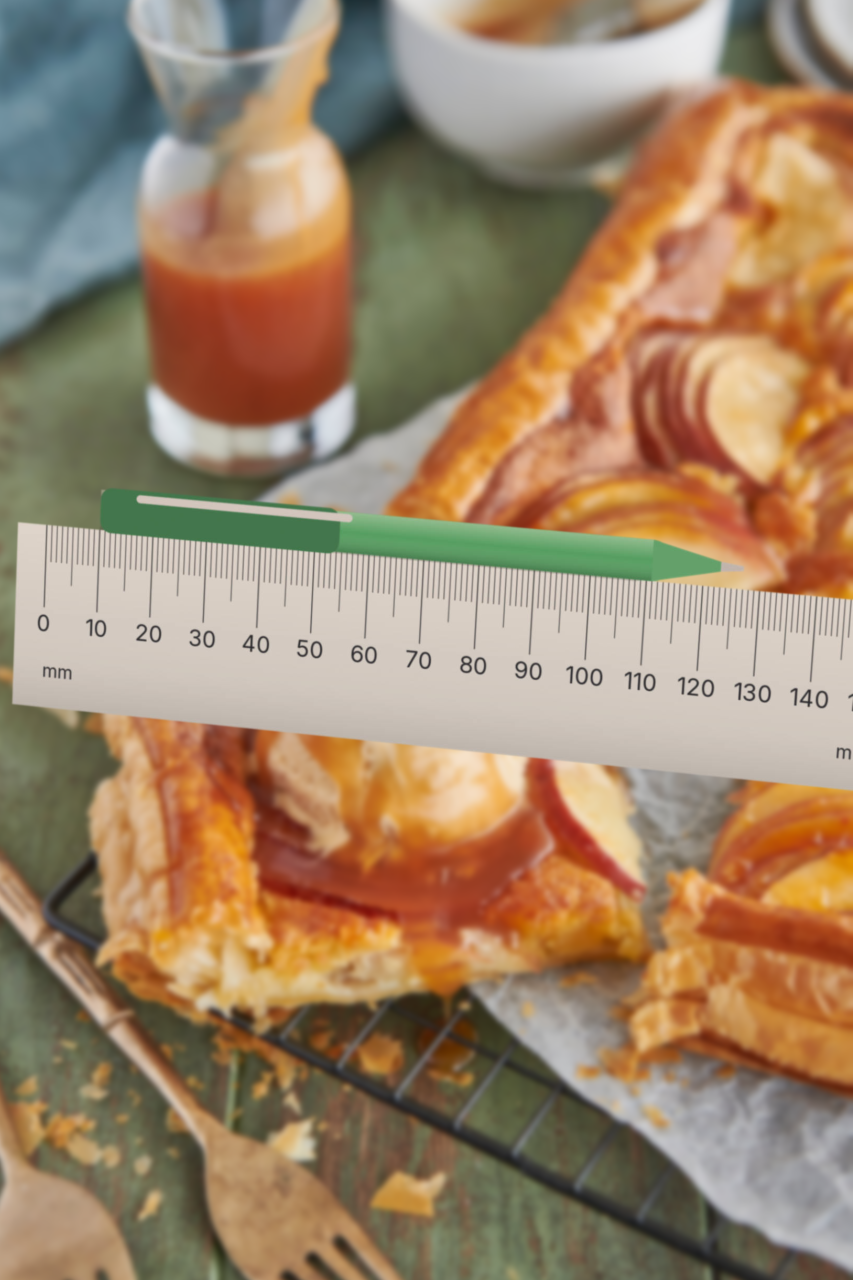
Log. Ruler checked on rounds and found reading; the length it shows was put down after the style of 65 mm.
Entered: 117 mm
